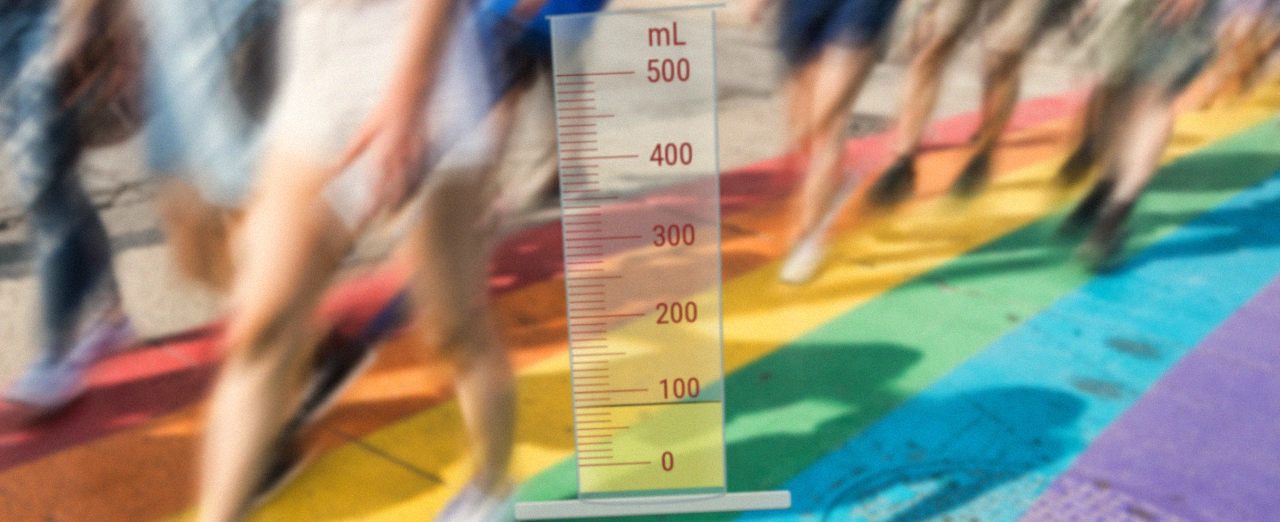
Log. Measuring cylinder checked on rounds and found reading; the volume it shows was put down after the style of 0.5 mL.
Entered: 80 mL
